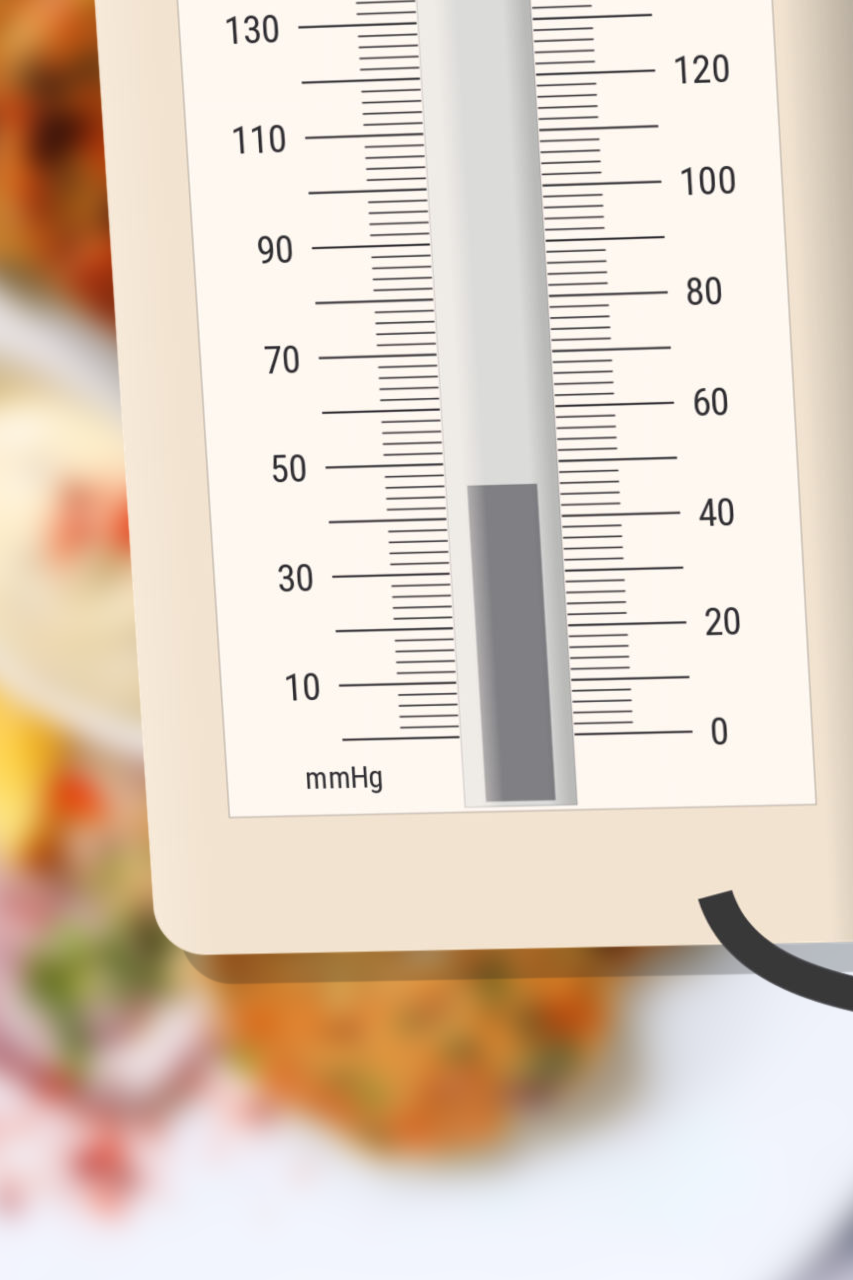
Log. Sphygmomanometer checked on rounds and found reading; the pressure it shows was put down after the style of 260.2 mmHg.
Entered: 46 mmHg
